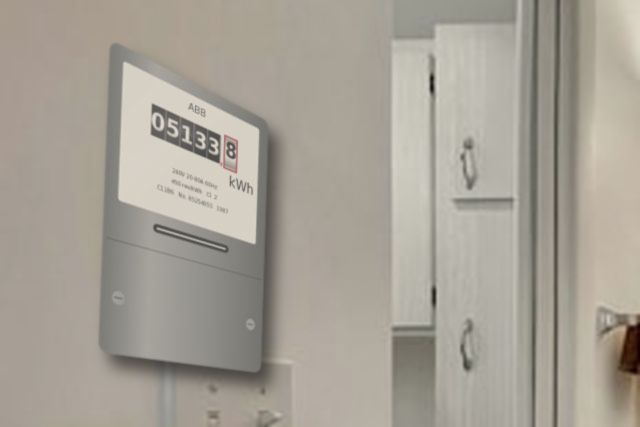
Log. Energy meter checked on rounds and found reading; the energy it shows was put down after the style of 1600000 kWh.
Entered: 5133.8 kWh
